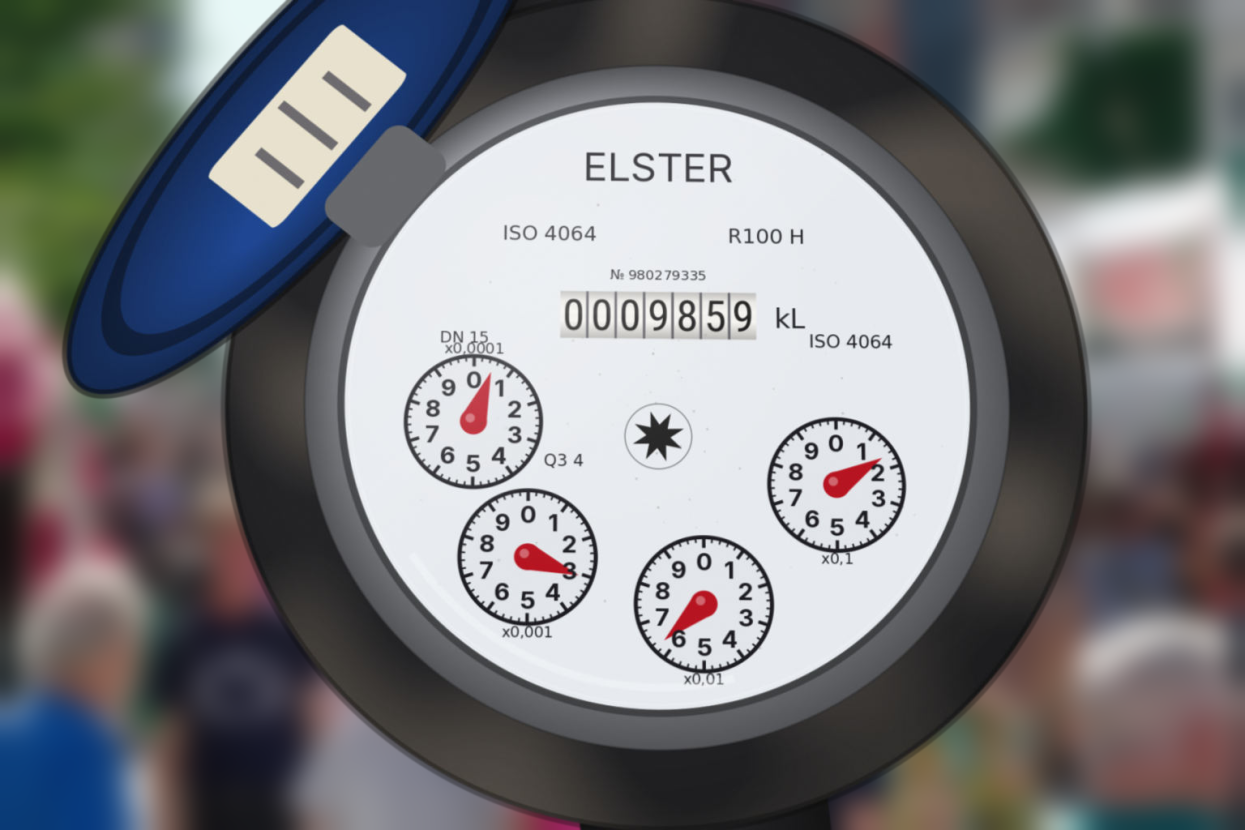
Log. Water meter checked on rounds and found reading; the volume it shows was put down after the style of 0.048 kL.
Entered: 9859.1630 kL
